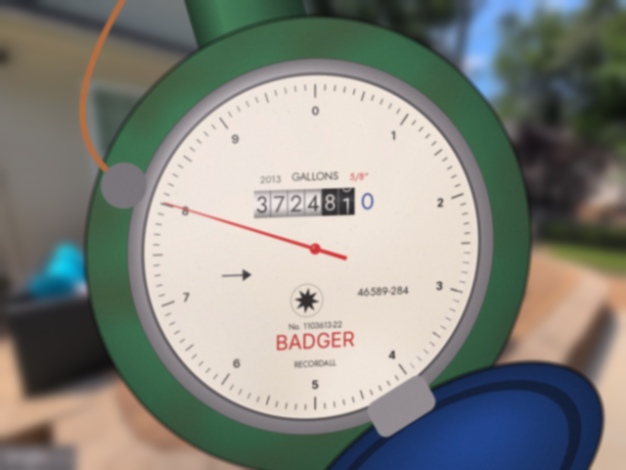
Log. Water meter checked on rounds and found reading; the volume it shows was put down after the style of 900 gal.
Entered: 3724808.0 gal
